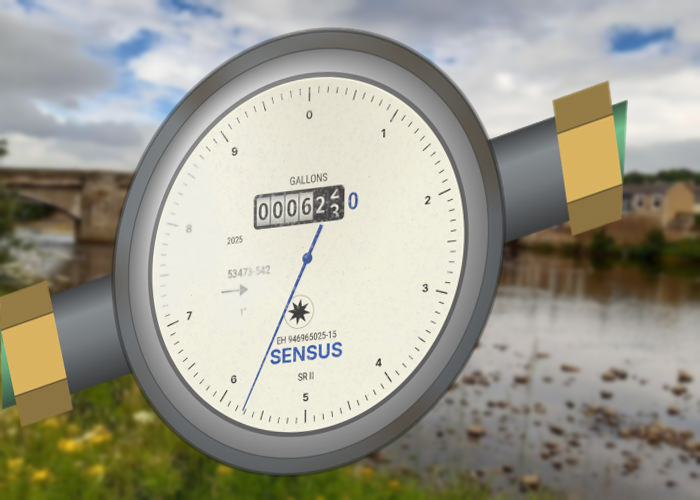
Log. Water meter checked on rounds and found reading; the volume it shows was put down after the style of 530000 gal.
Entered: 6225.7 gal
